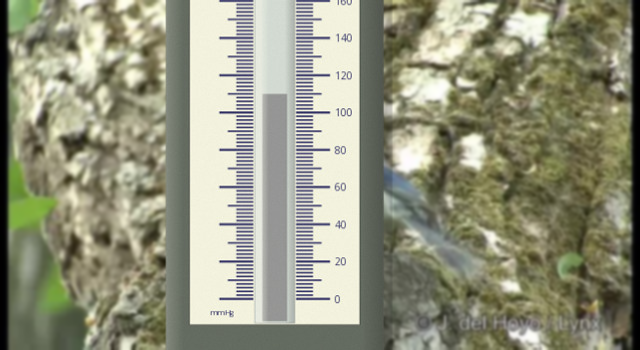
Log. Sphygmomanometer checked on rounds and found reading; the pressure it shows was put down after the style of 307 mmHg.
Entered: 110 mmHg
